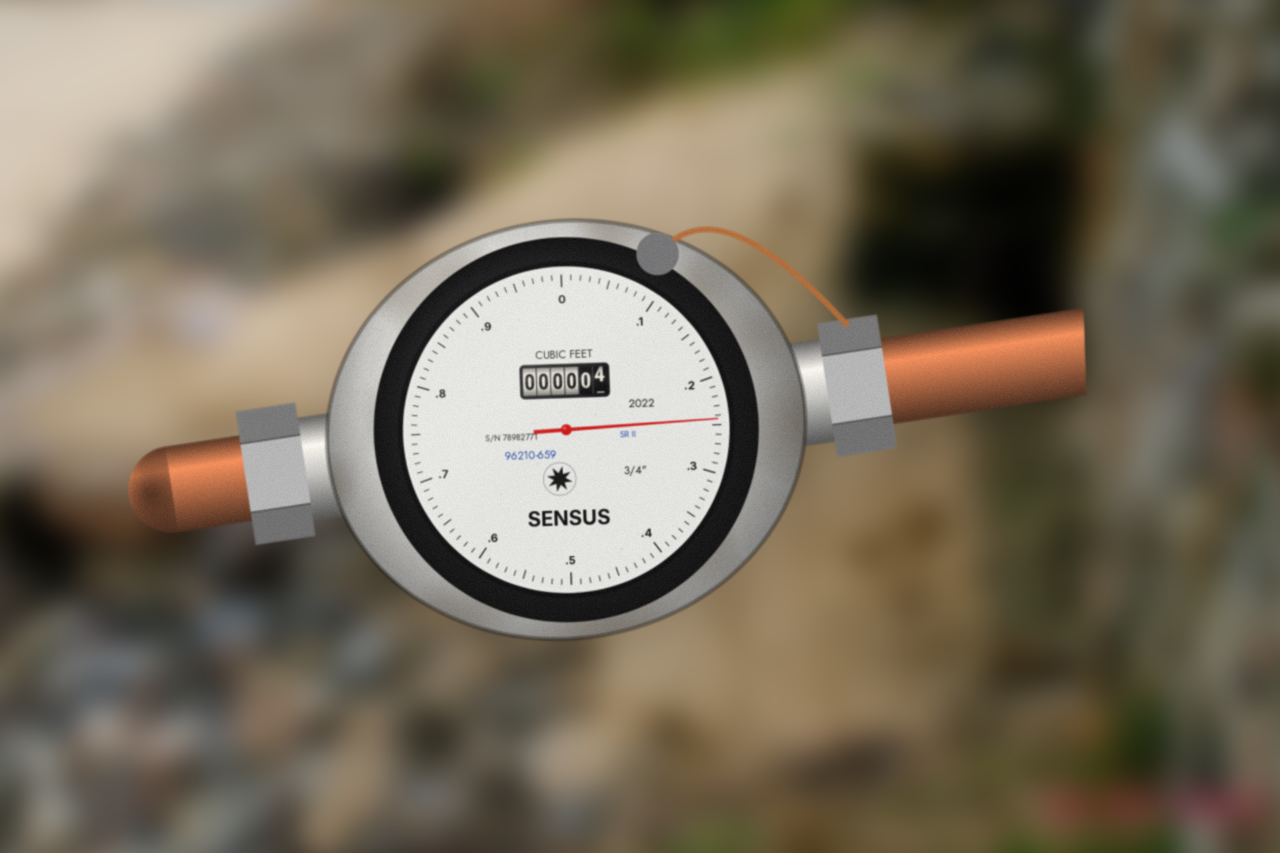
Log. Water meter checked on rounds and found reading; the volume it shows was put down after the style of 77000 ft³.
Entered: 4.24 ft³
